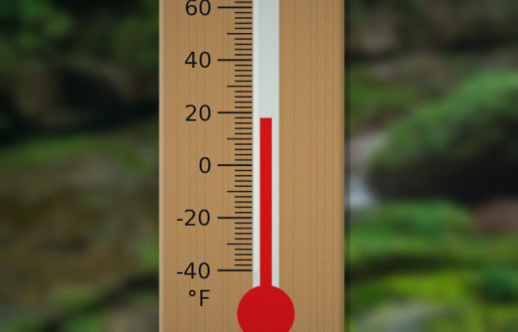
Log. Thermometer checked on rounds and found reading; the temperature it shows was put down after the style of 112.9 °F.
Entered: 18 °F
